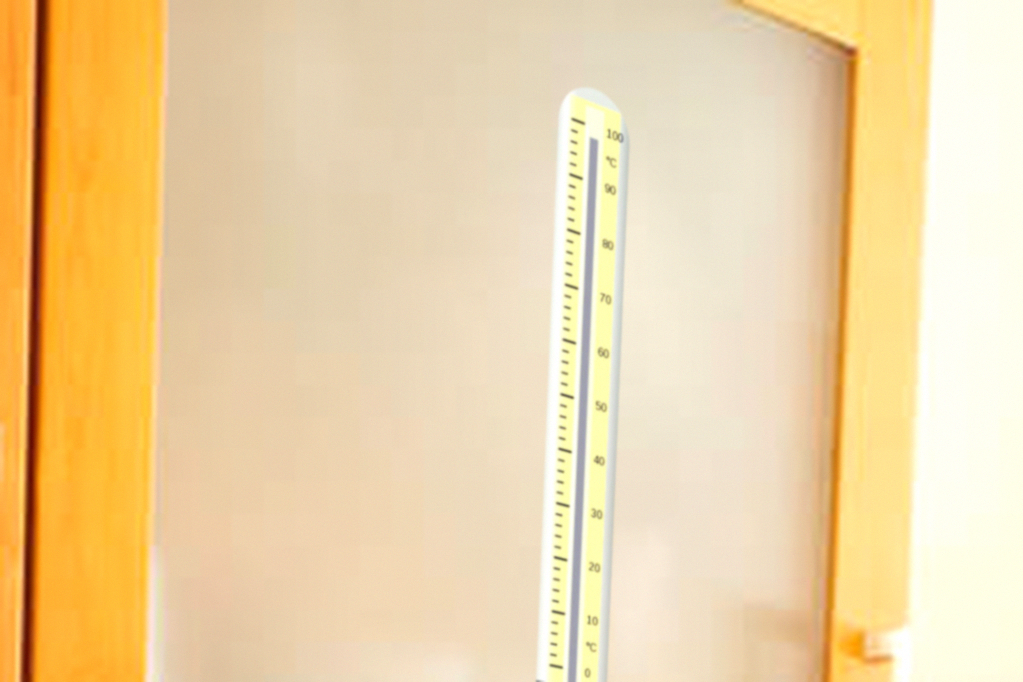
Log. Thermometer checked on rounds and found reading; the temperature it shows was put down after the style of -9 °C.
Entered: 98 °C
